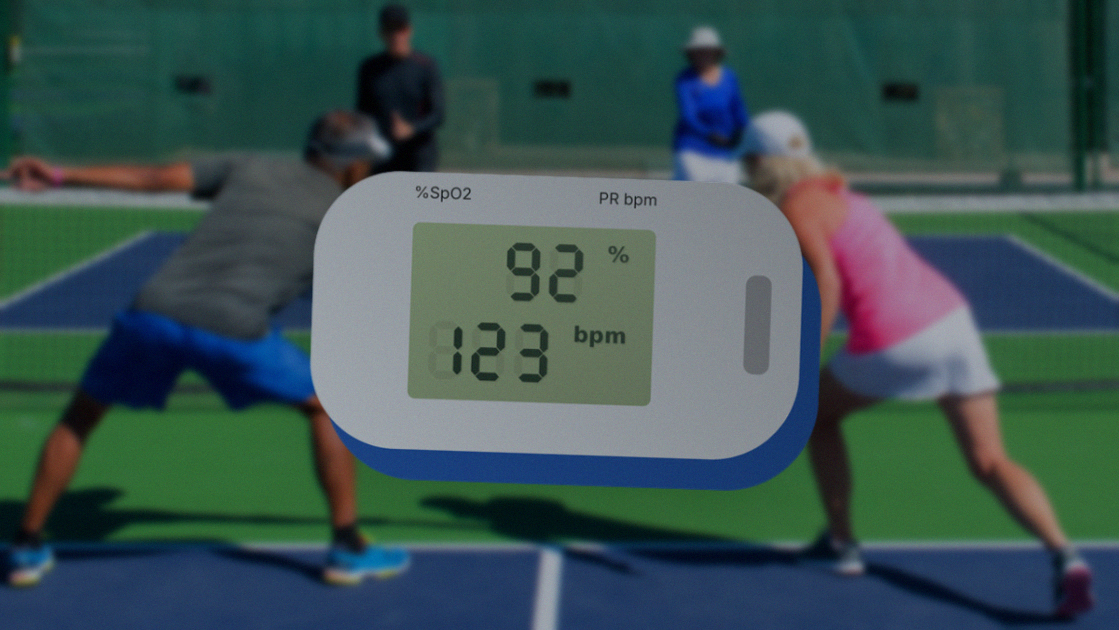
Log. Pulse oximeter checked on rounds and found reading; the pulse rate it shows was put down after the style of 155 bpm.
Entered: 123 bpm
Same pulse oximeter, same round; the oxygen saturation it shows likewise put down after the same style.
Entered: 92 %
